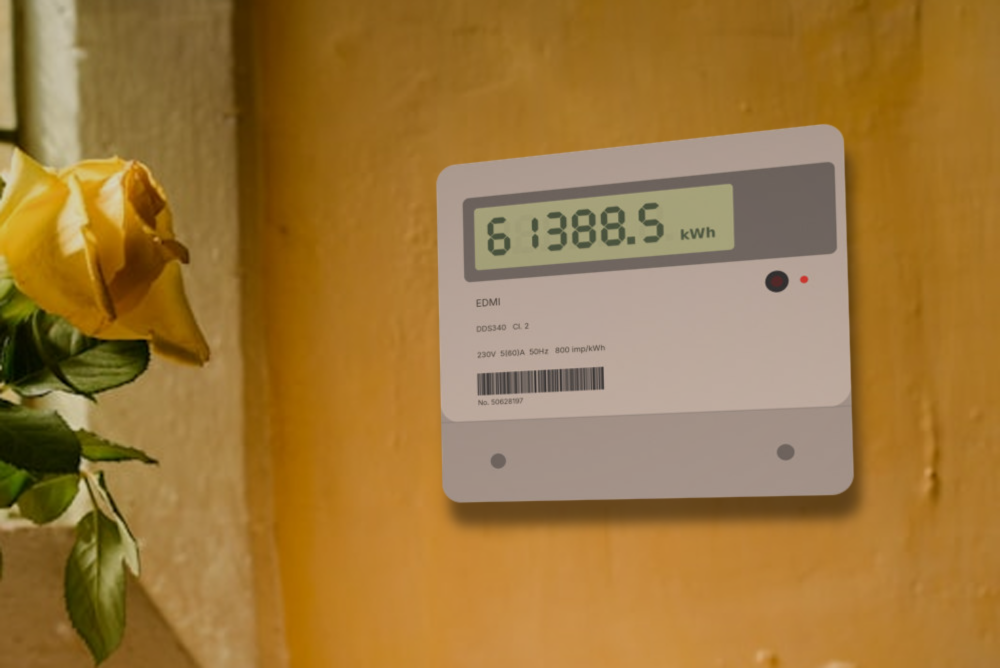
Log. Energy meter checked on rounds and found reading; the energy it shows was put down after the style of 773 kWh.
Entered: 61388.5 kWh
